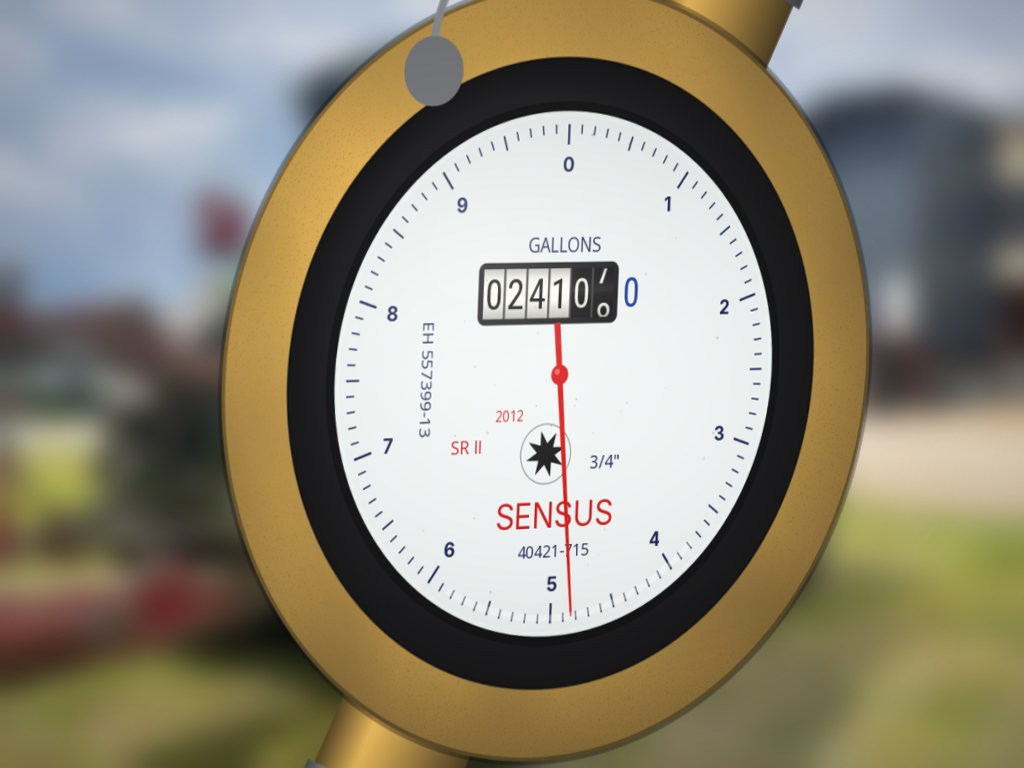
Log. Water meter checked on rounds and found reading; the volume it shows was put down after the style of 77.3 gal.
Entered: 241074.8 gal
